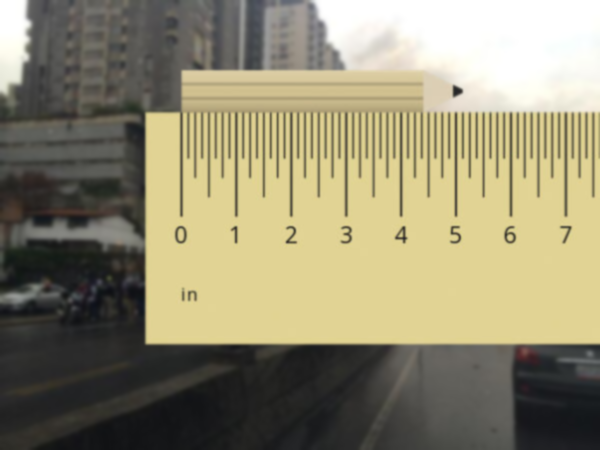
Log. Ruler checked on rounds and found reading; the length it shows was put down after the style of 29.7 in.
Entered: 5.125 in
